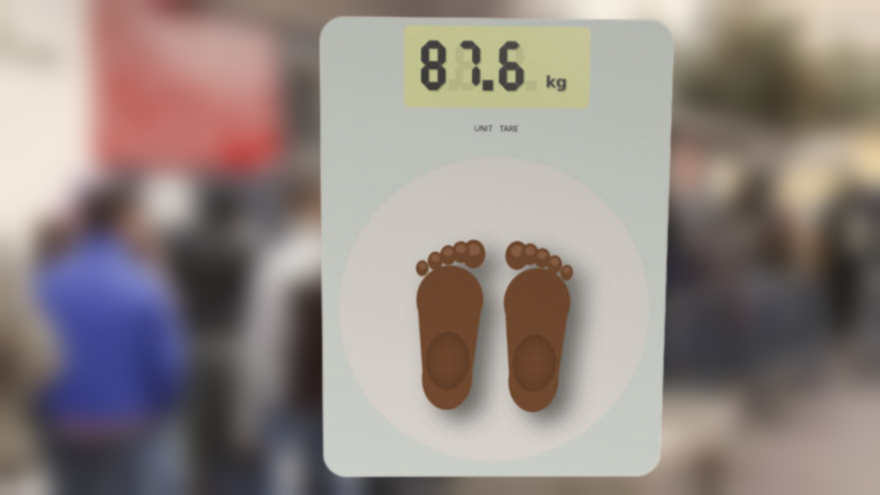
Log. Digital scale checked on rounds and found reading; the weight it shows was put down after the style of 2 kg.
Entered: 87.6 kg
